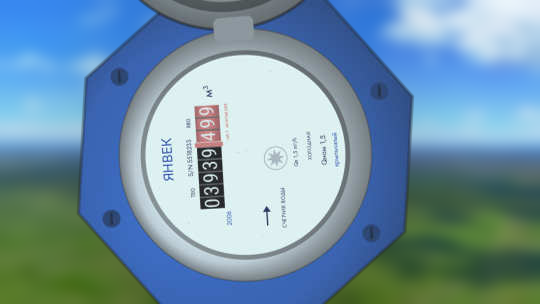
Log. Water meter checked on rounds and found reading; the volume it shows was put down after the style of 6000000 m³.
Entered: 3939.499 m³
